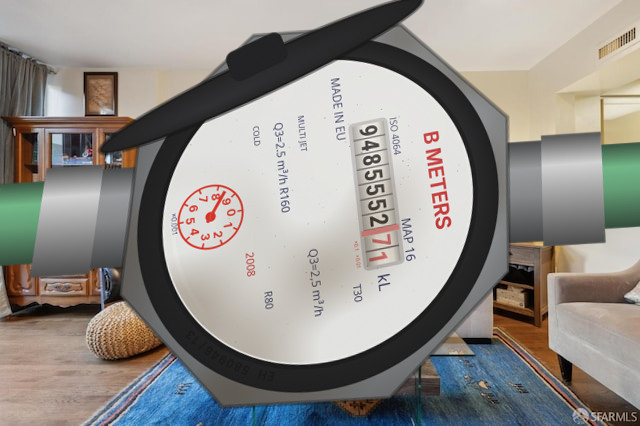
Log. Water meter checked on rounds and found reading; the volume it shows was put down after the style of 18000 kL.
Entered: 9485552.708 kL
